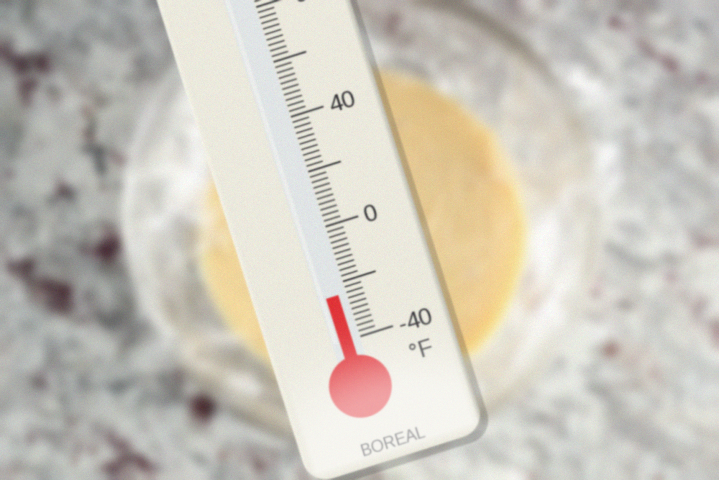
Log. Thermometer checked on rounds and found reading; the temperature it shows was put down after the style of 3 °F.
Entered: -24 °F
